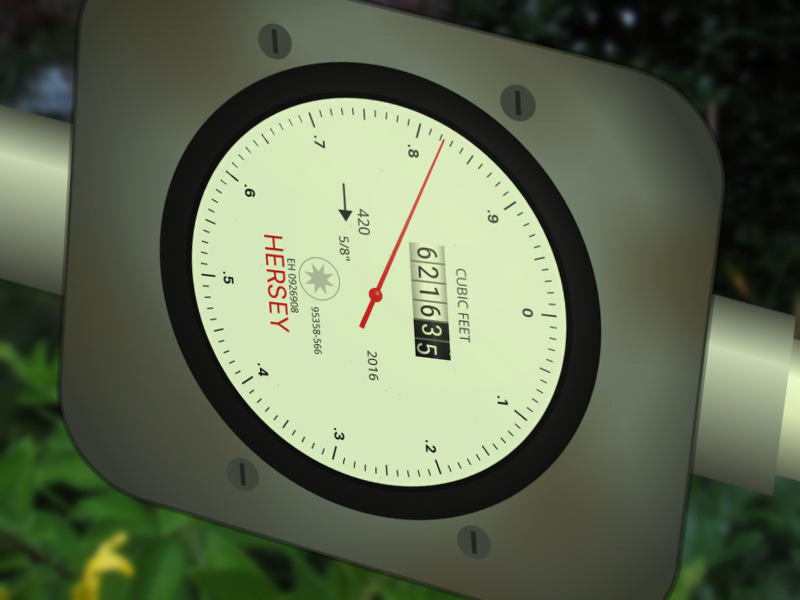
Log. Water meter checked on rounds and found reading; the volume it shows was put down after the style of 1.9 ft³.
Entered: 621634.82 ft³
